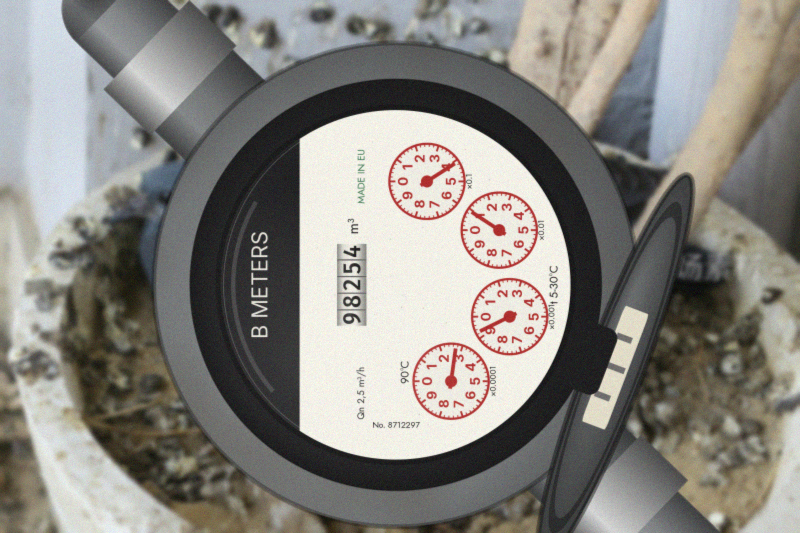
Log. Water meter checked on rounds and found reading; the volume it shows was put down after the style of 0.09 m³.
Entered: 98254.4092 m³
